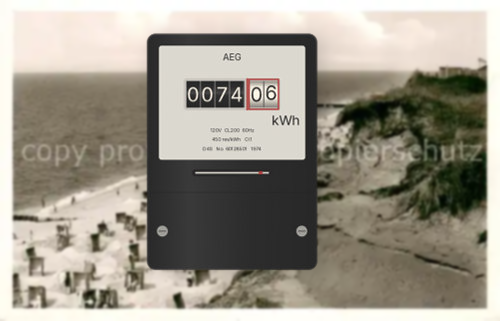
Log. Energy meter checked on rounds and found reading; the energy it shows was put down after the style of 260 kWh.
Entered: 74.06 kWh
